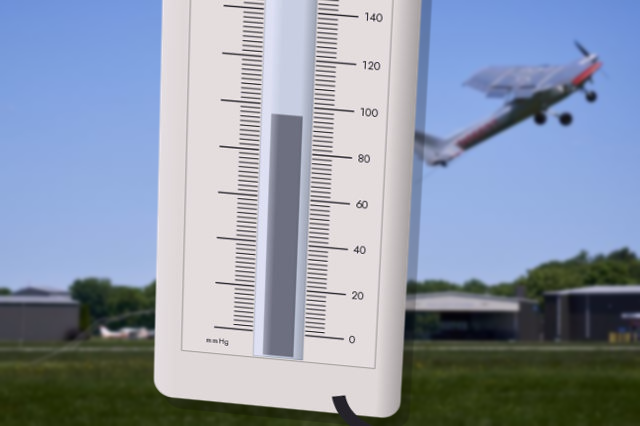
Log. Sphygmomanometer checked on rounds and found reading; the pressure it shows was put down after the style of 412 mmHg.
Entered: 96 mmHg
